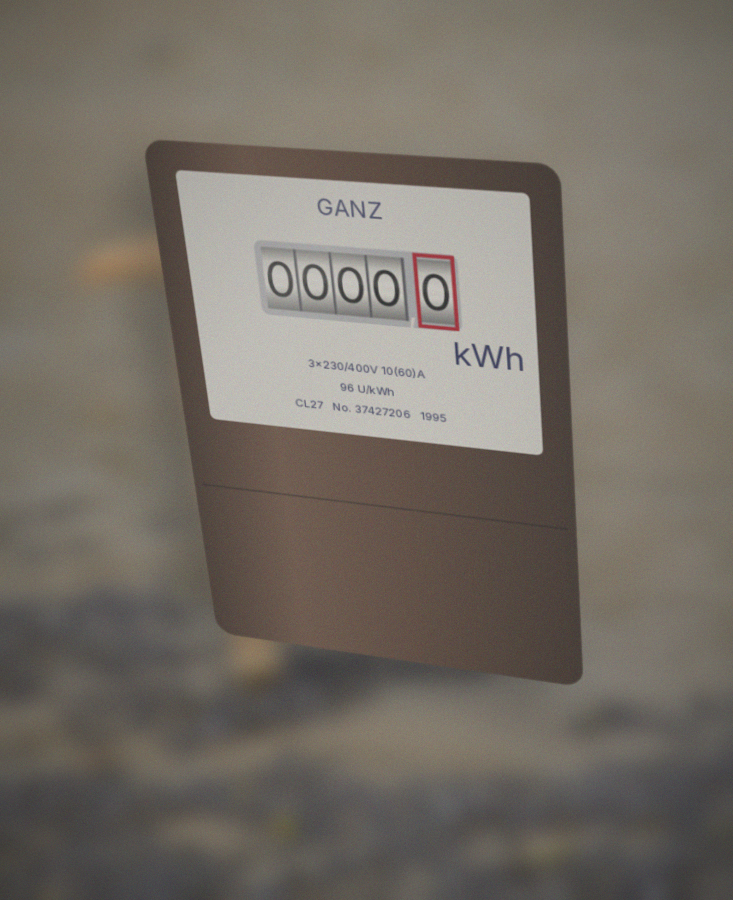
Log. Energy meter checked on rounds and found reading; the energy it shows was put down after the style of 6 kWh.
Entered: 0.0 kWh
